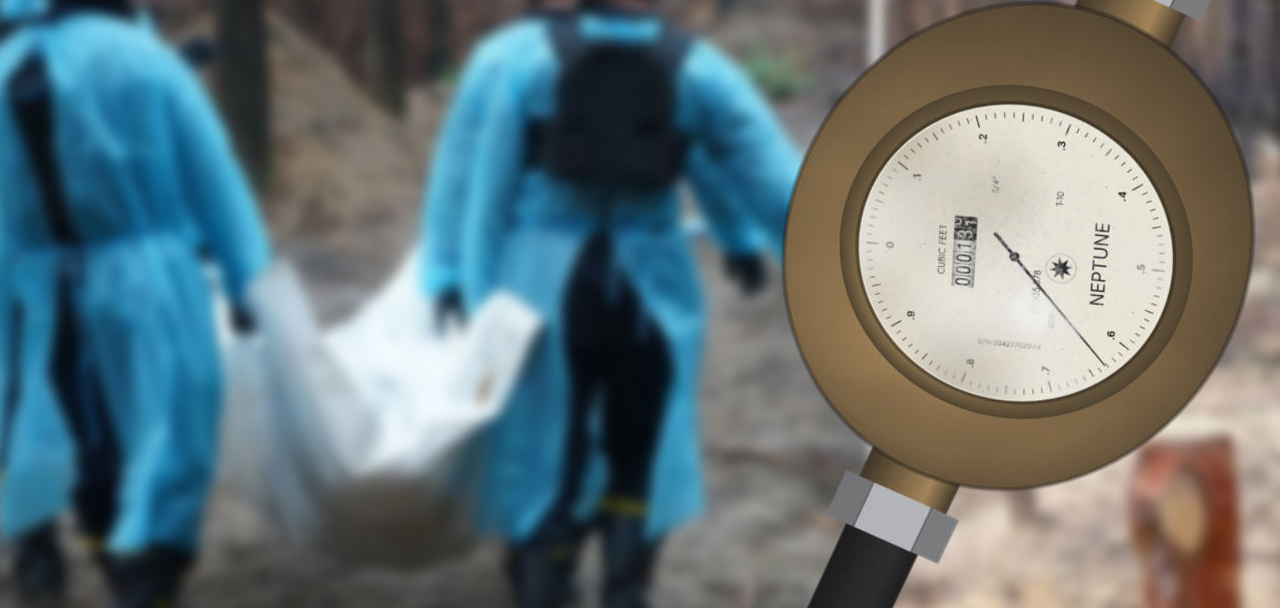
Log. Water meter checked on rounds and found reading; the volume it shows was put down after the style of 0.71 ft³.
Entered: 130.63 ft³
